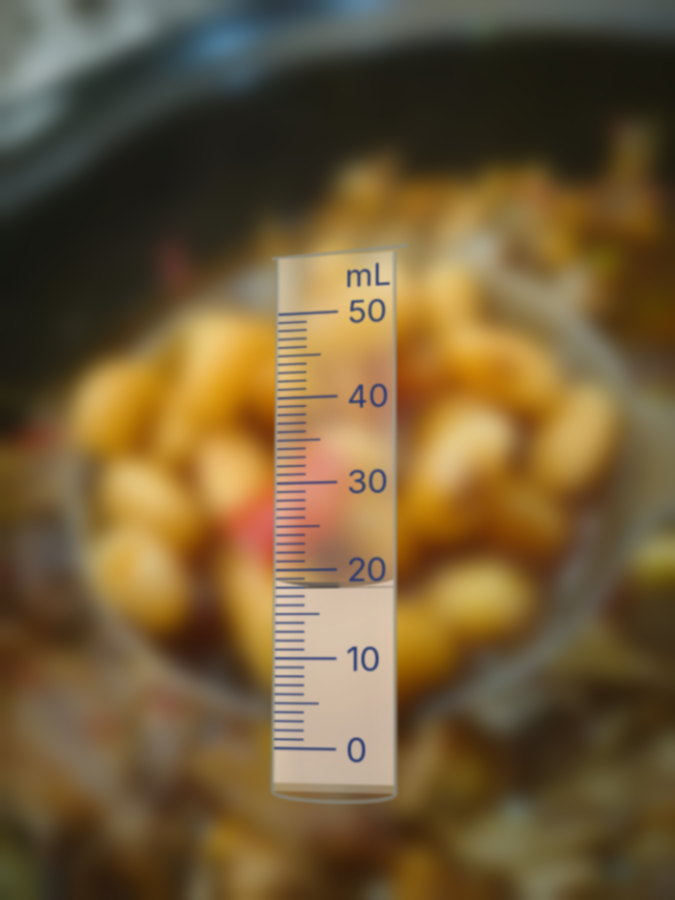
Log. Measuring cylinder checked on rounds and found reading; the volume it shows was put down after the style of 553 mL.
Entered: 18 mL
